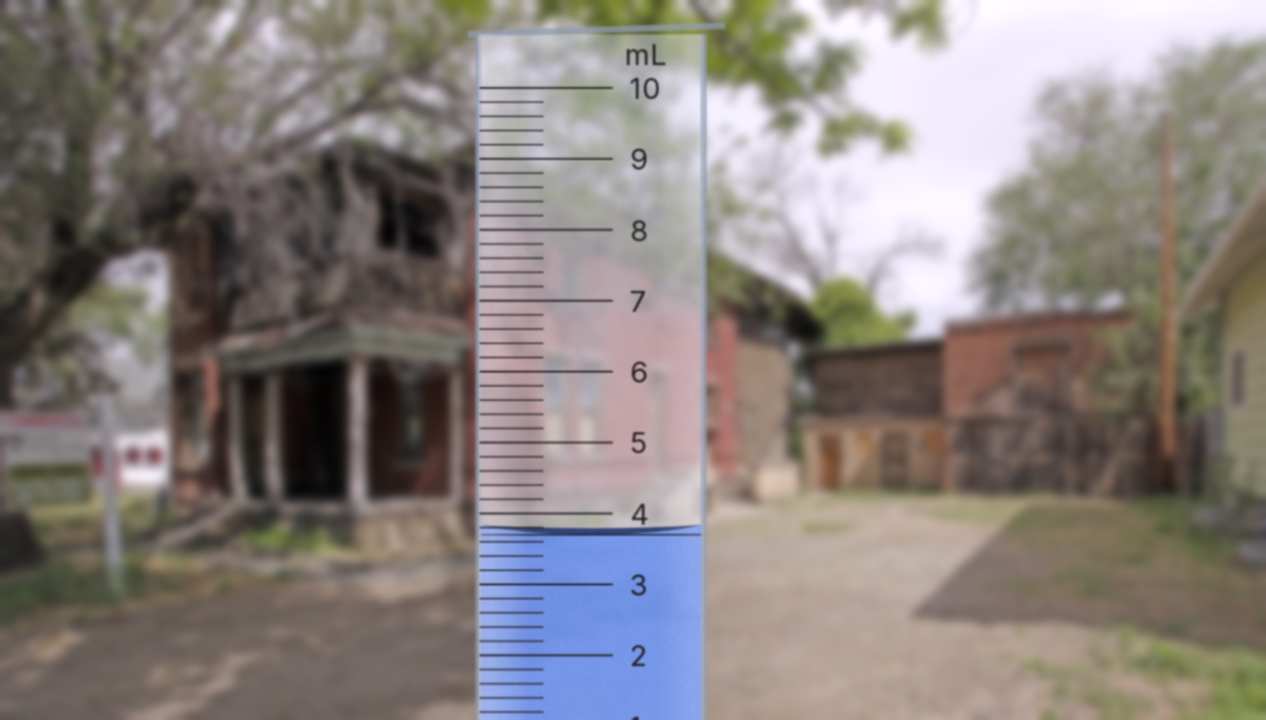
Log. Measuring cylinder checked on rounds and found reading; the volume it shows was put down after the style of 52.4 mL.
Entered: 3.7 mL
